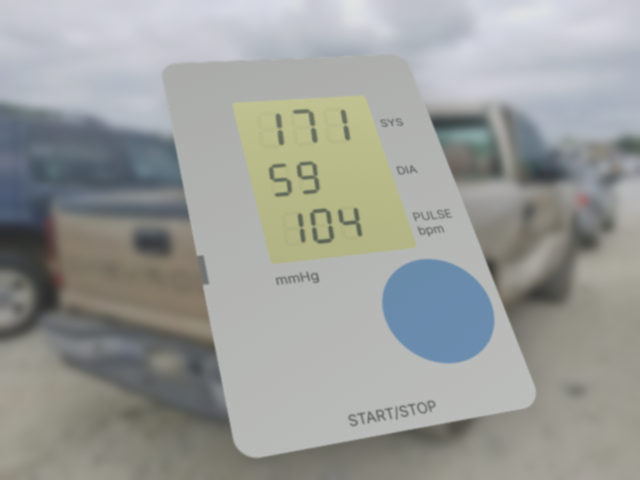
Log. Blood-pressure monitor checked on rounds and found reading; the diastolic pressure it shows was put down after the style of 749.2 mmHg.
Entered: 59 mmHg
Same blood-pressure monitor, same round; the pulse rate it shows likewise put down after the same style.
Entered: 104 bpm
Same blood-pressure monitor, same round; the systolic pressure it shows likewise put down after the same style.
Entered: 171 mmHg
